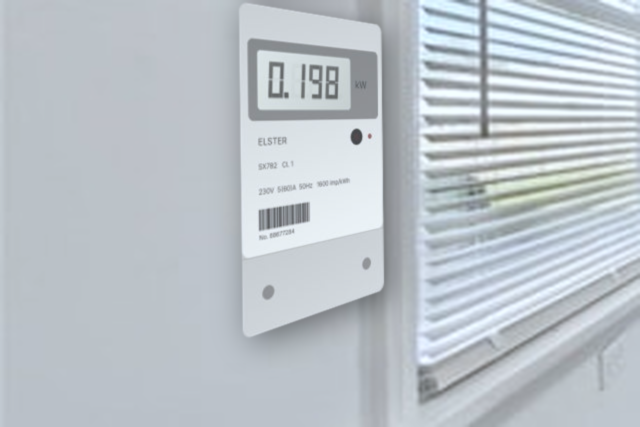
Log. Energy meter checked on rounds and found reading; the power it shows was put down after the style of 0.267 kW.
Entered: 0.198 kW
